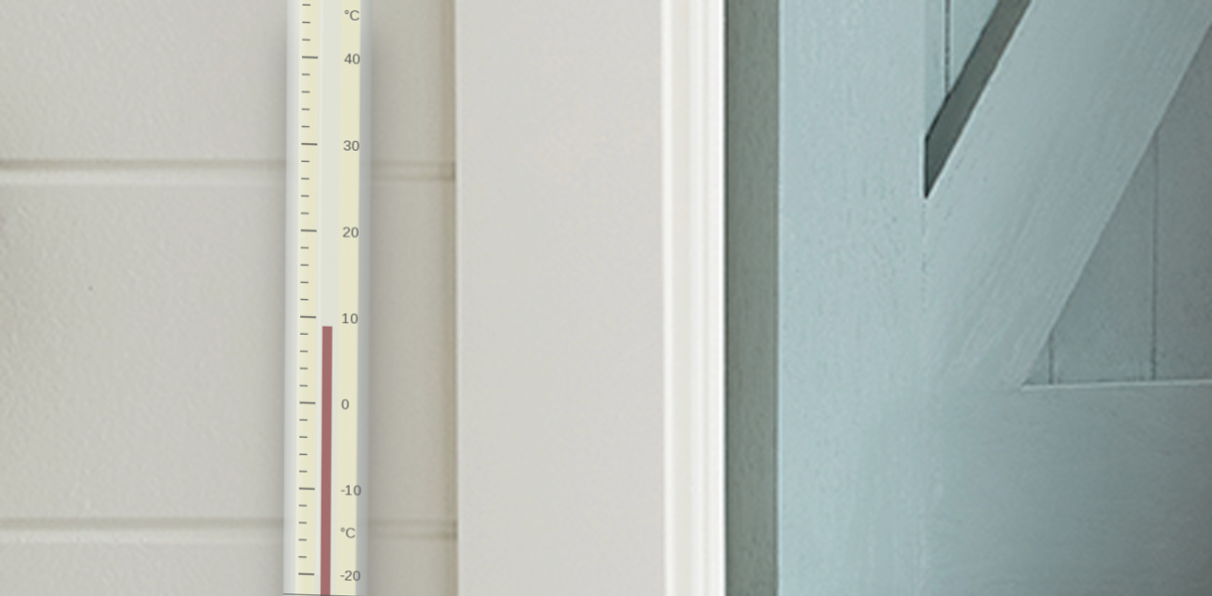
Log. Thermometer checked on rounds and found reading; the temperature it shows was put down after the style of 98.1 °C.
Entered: 9 °C
